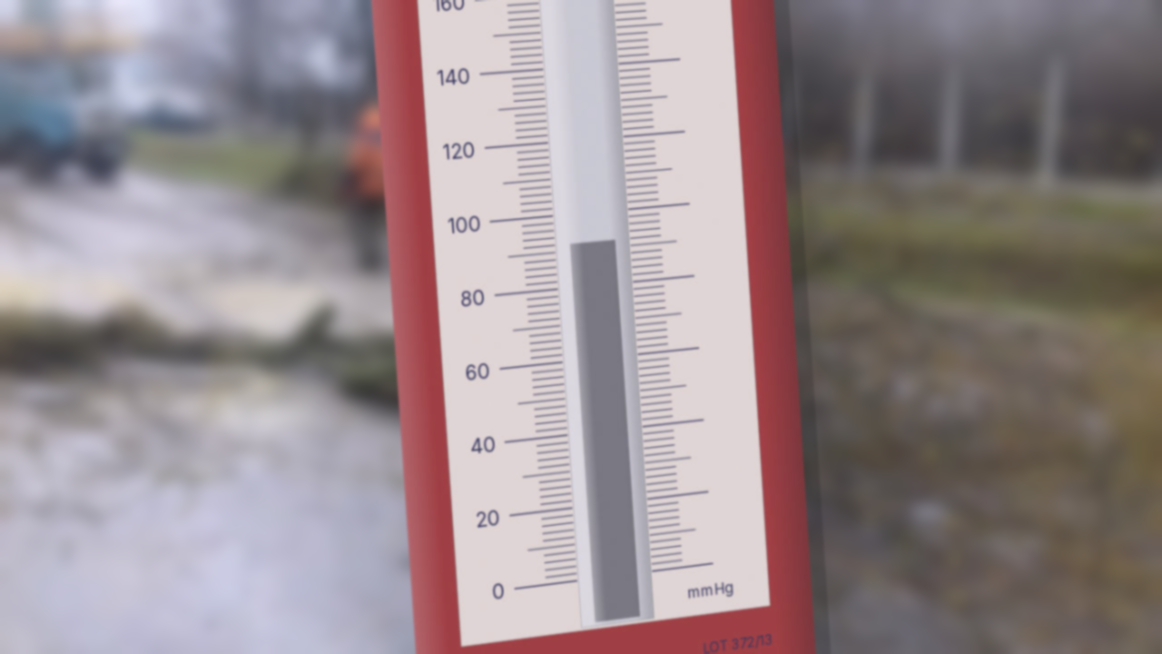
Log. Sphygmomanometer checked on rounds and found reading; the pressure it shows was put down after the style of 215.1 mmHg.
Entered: 92 mmHg
